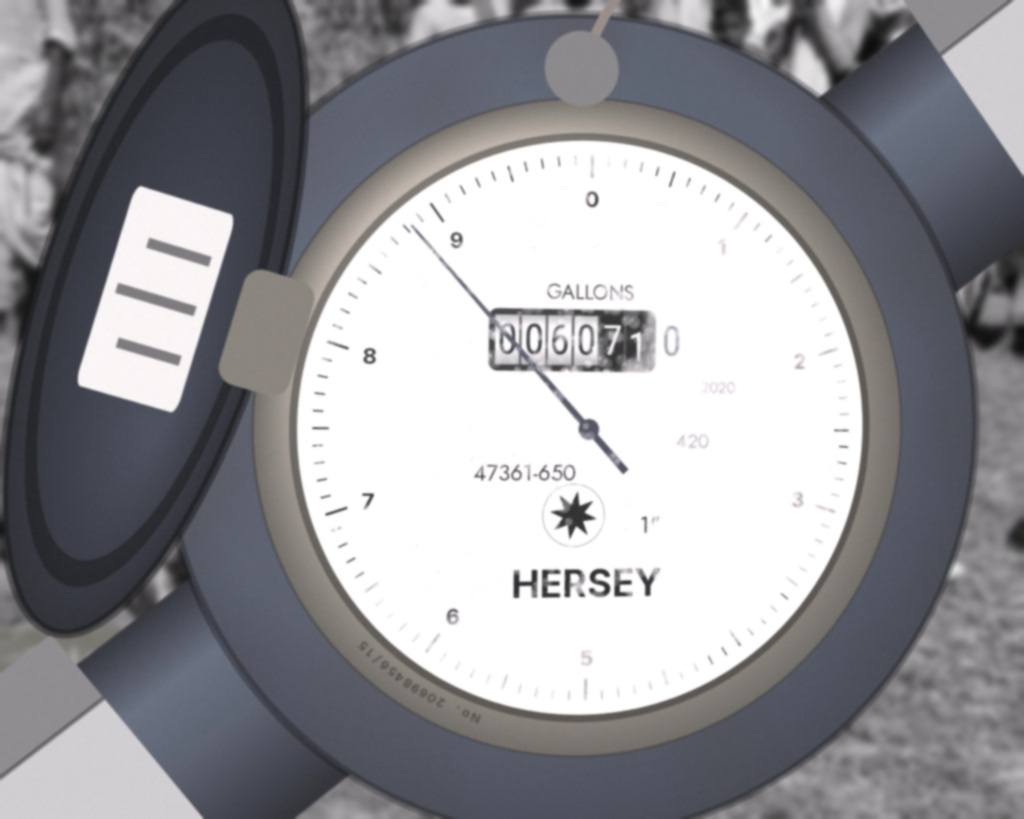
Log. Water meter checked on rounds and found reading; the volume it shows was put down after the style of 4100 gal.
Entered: 60708.8 gal
